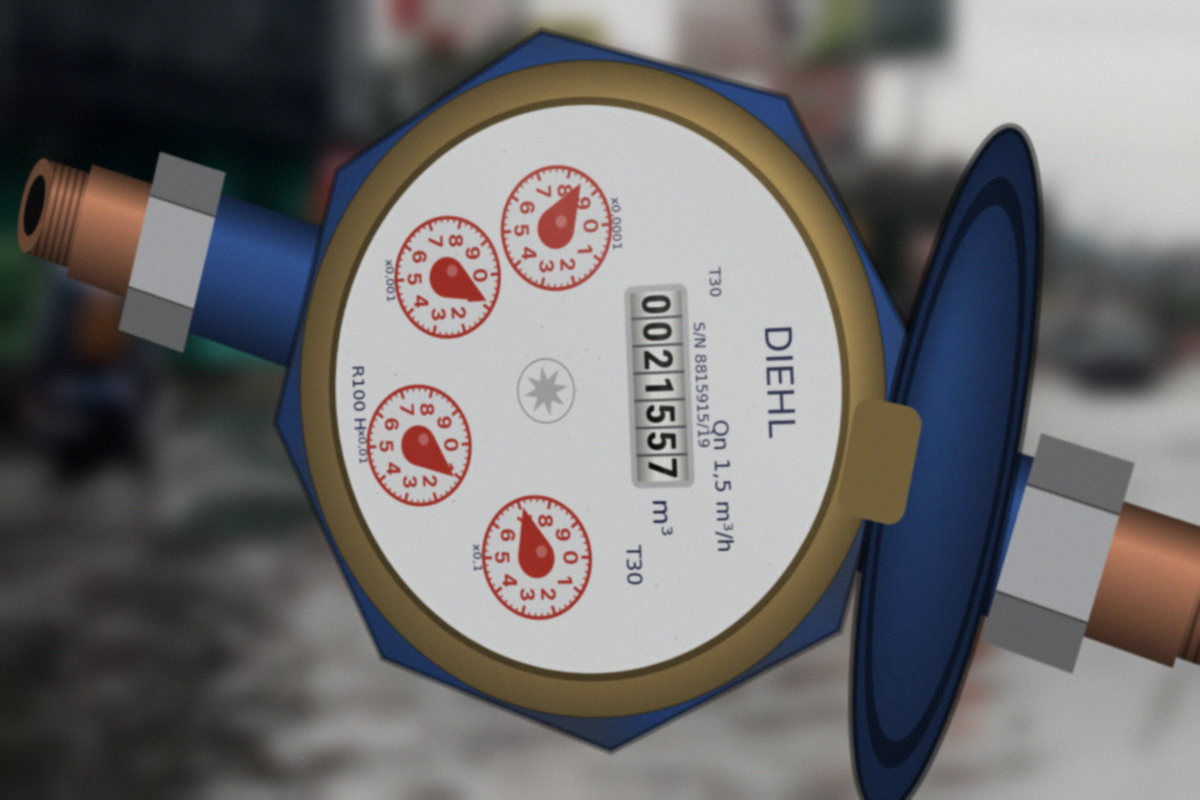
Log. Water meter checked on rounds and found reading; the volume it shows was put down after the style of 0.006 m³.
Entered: 21557.7108 m³
